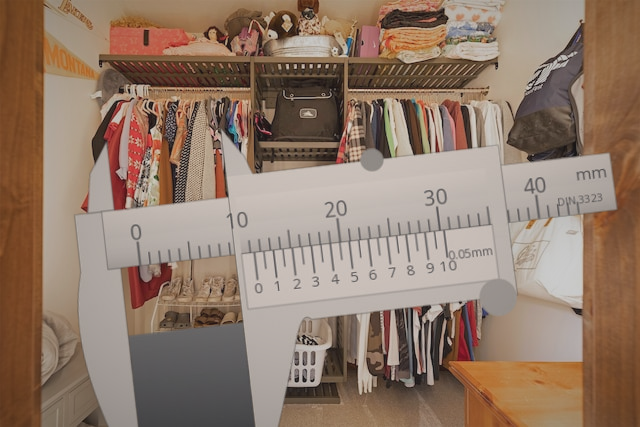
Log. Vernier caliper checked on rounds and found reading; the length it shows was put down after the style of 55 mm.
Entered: 11.4 mm
